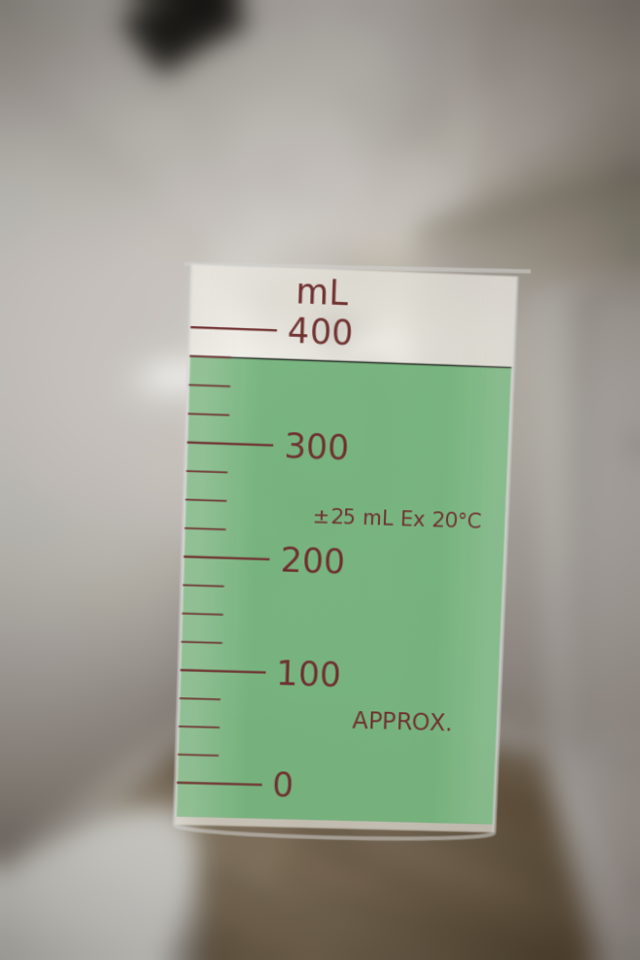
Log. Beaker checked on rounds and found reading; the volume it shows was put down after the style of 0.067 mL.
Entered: 375 mL
